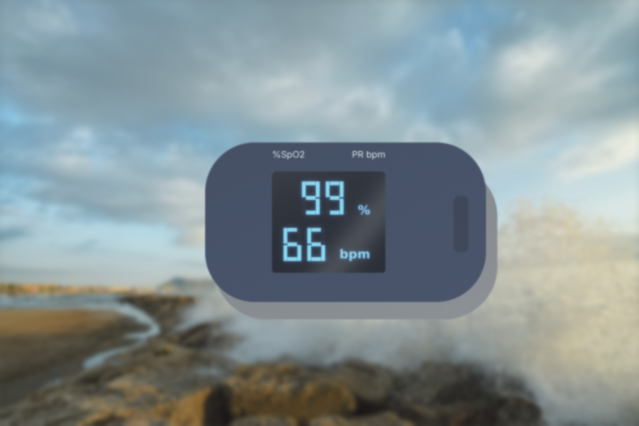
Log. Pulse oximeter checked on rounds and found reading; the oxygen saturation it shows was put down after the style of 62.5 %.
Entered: 99 %
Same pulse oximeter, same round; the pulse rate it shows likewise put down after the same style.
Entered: 66 bpm
